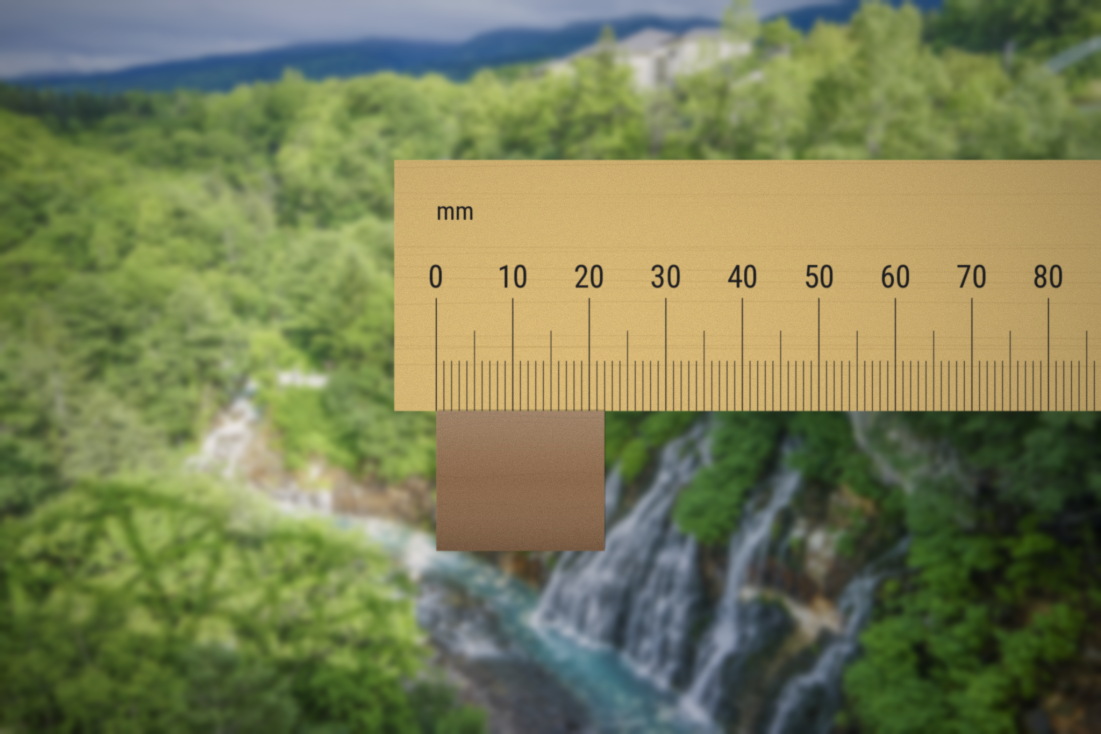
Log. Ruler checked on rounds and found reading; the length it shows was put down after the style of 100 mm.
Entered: 22 mm
